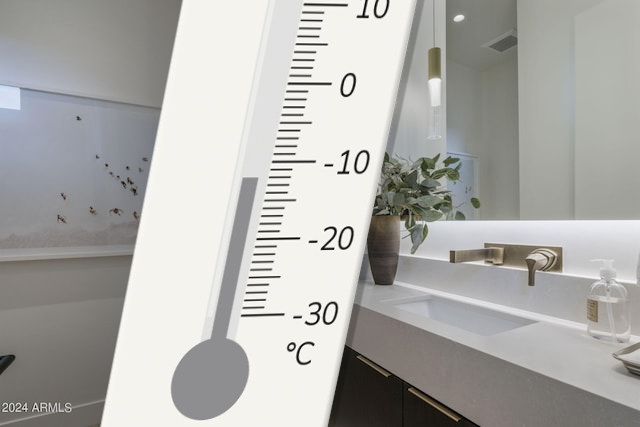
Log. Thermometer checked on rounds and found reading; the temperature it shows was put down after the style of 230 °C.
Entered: -12 °C
